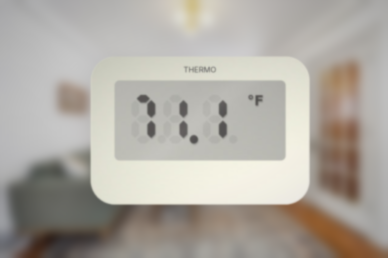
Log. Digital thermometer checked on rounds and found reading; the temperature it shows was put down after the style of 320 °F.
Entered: 71.1 °F
